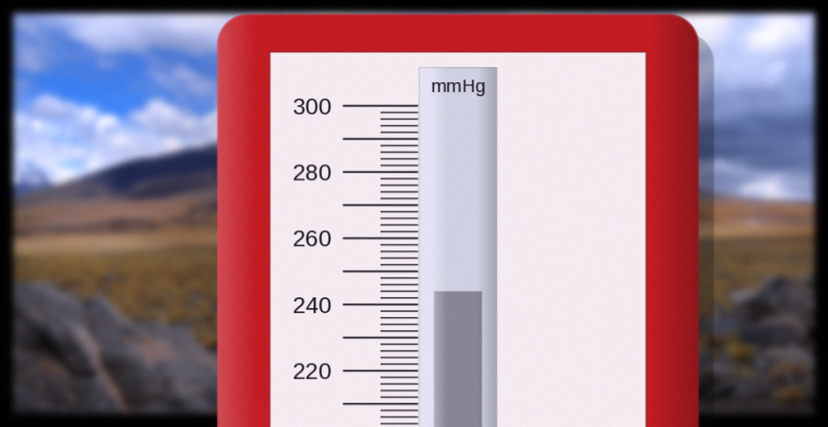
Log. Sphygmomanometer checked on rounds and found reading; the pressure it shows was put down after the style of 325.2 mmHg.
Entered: 244 mmHg
